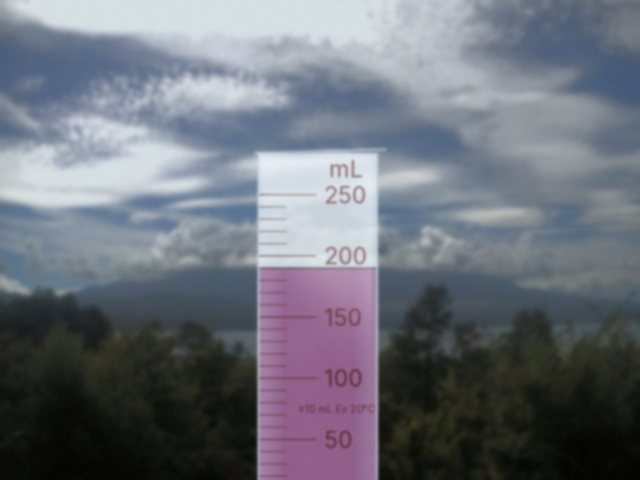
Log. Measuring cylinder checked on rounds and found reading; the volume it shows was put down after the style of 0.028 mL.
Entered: 190 mL
